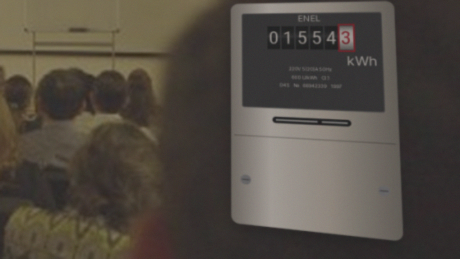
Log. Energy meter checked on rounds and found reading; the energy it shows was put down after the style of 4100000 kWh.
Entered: 1554.3 kWh
